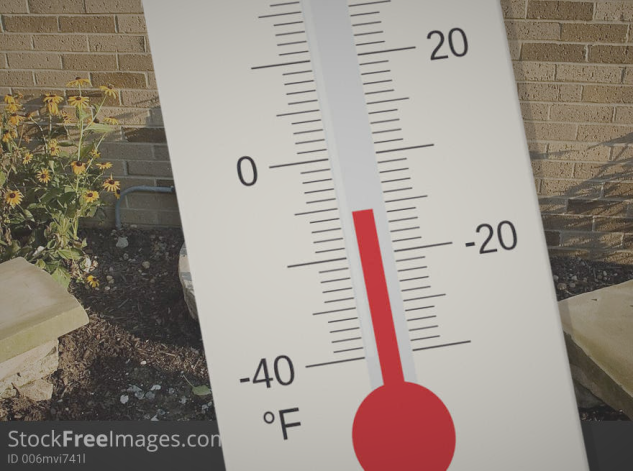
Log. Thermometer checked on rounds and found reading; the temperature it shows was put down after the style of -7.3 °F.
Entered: -11 °F
